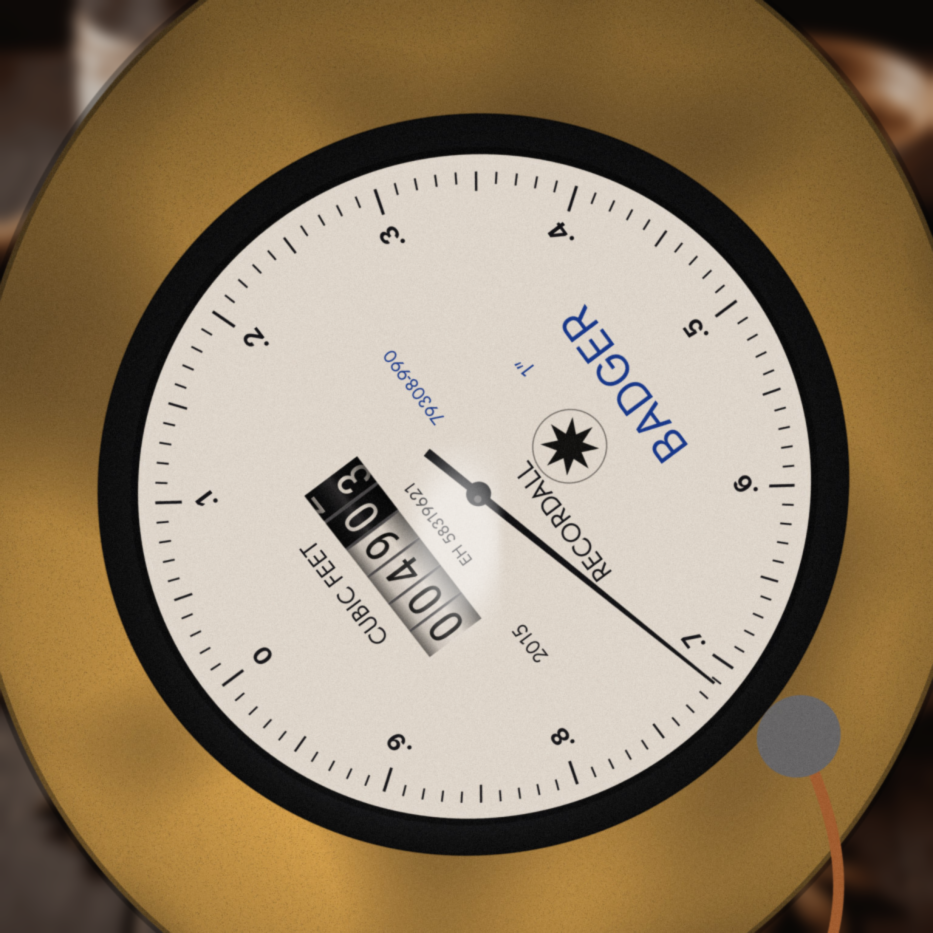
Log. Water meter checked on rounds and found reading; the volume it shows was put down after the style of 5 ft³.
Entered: 4902.71 ft³
